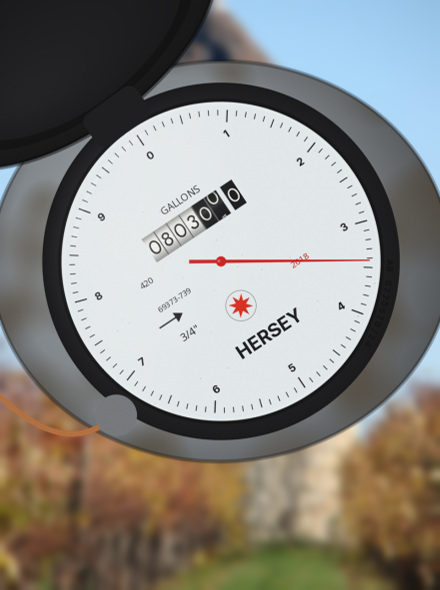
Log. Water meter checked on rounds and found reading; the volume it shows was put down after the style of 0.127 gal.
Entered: 803003.4 gal
